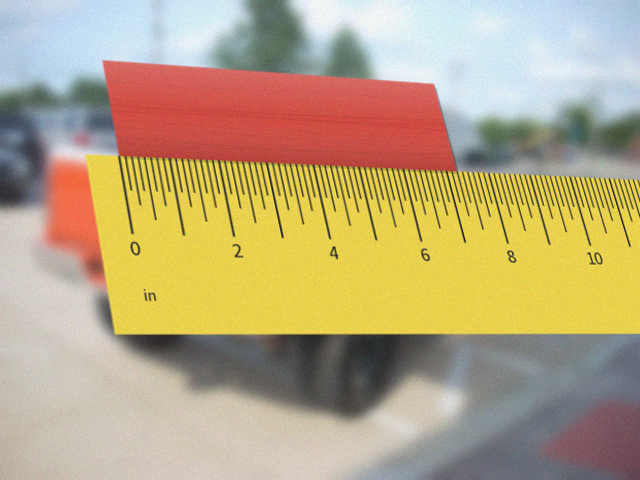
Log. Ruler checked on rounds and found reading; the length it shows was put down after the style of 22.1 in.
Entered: 7.25 in
